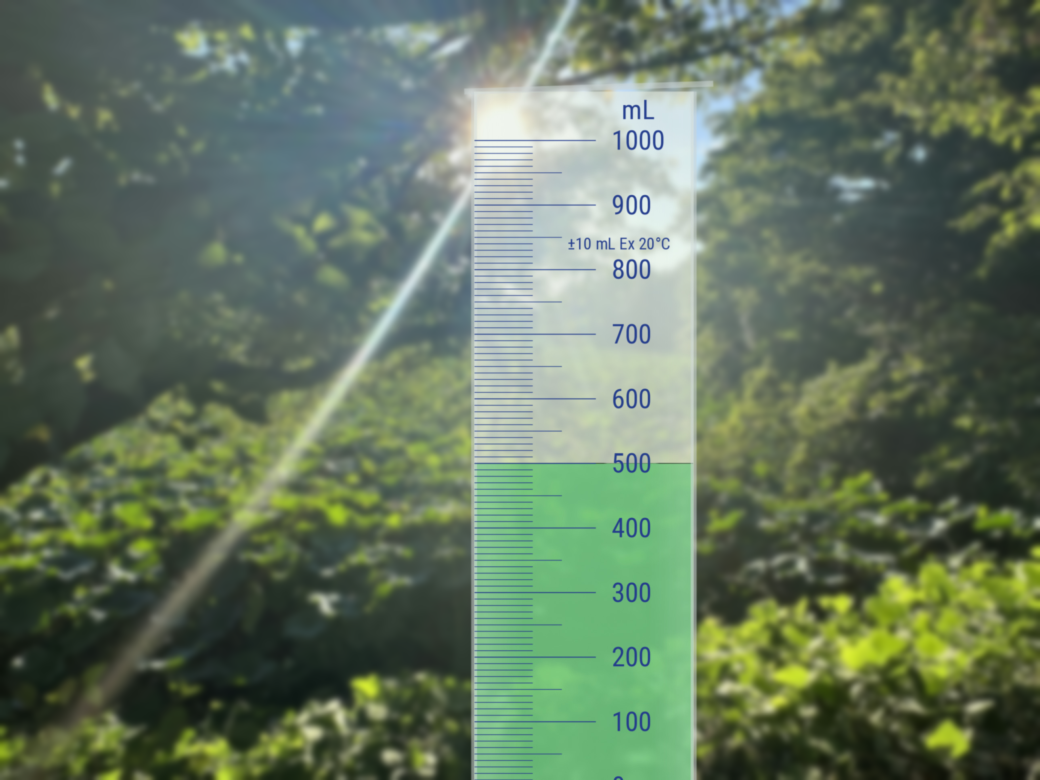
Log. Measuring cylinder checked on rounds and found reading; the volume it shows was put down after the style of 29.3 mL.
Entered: 500 mL
